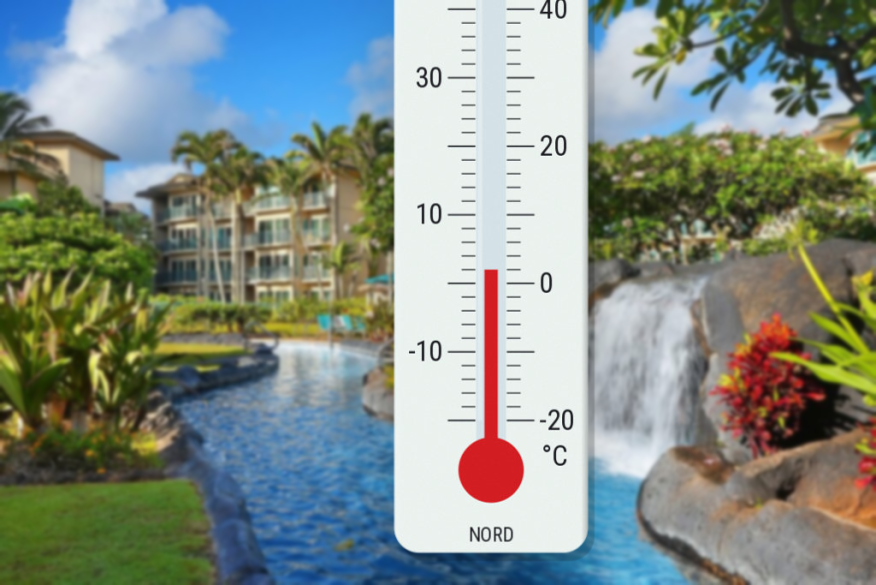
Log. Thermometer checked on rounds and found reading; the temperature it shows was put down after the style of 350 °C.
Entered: 2 °C
